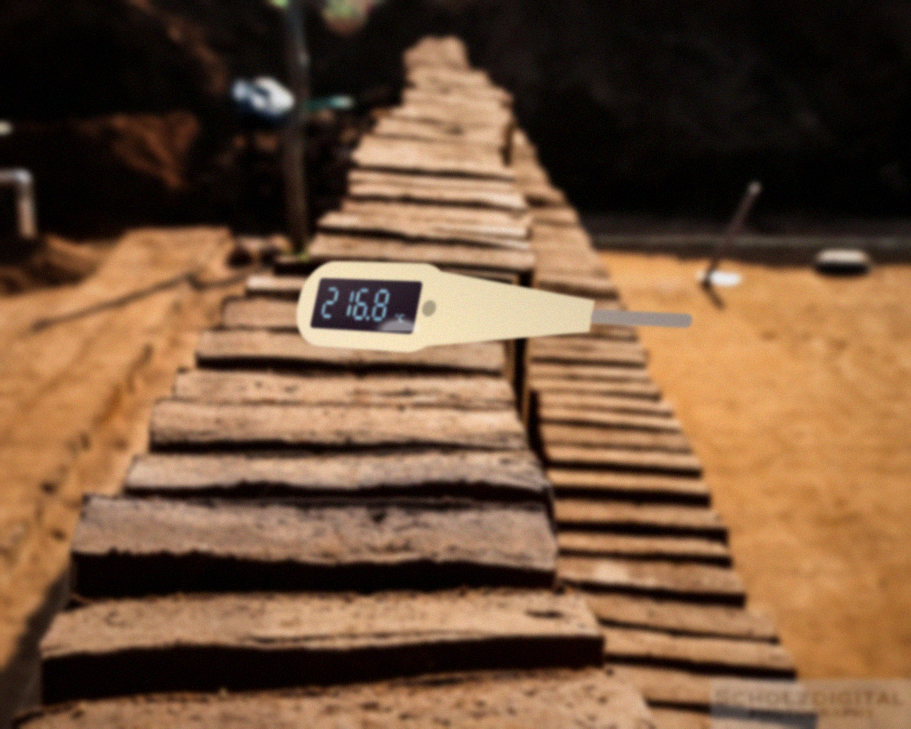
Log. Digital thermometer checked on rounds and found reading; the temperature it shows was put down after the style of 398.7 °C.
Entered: 216.8 °C
